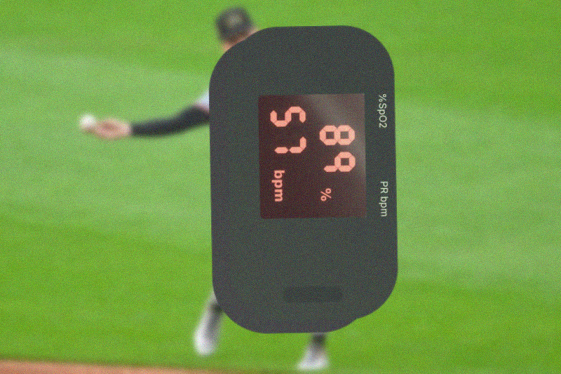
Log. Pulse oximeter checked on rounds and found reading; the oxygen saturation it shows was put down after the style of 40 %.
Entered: 89 %
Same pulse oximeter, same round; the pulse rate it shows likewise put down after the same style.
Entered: 57 bpm
